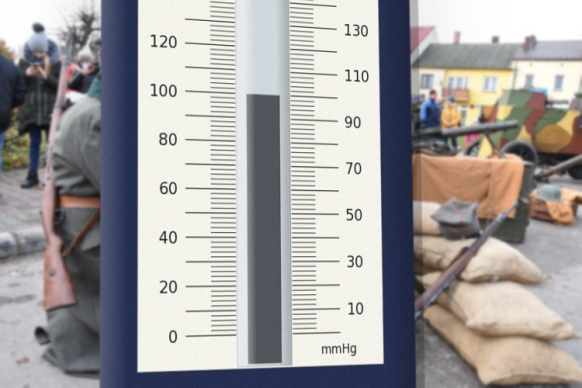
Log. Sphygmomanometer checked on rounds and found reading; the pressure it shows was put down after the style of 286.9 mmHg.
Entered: 100 mmHg
